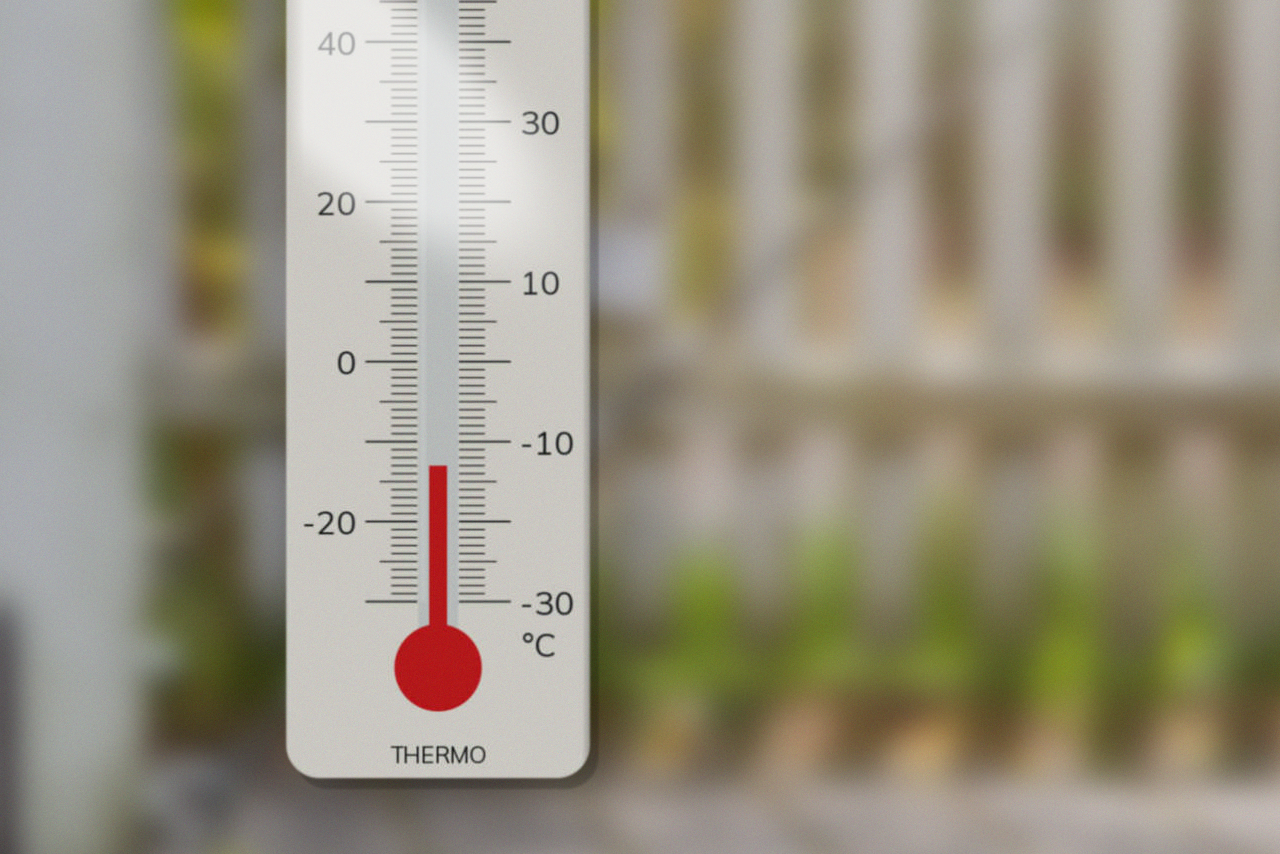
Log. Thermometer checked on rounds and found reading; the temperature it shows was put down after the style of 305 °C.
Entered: -13 °C
